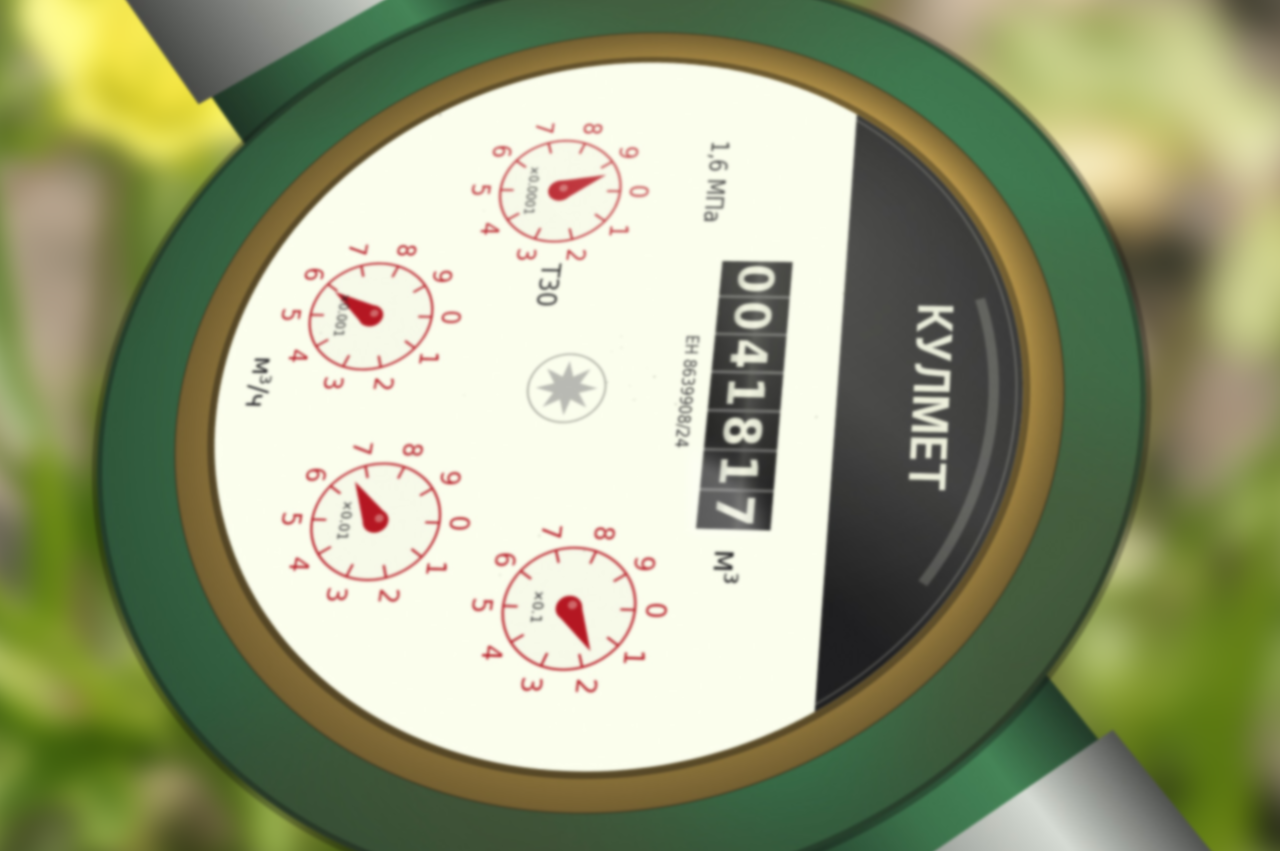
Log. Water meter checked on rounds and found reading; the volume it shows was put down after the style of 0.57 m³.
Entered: 41817.1659 m³
